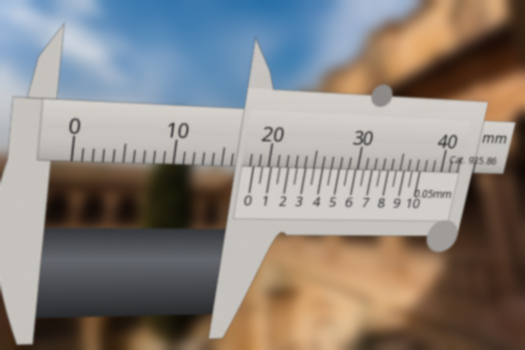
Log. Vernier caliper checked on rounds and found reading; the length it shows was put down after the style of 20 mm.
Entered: 18.4 mm
